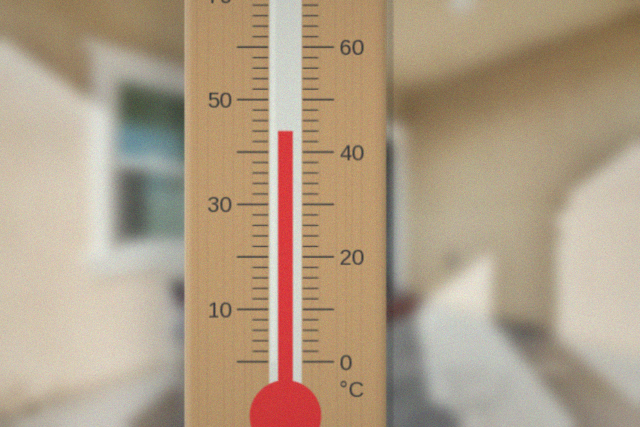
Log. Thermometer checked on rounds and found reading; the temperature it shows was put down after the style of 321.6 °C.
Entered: 44 °C
